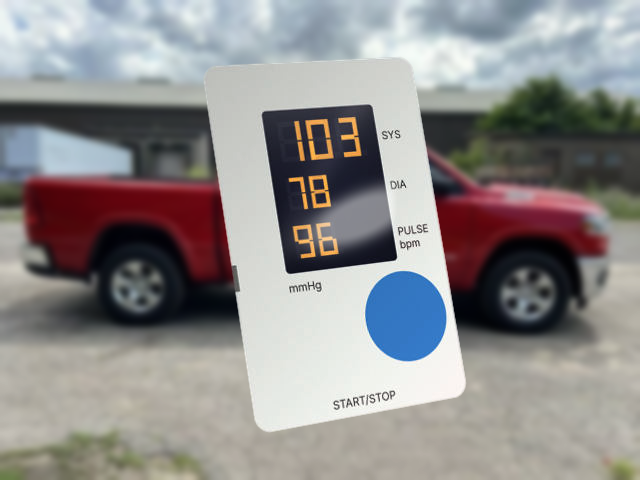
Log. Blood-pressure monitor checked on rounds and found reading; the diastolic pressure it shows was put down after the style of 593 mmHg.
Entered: 78 mmHg
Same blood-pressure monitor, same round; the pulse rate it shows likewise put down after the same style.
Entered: 96 bpm
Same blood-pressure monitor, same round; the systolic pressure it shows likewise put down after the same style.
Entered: 103 mmHg
